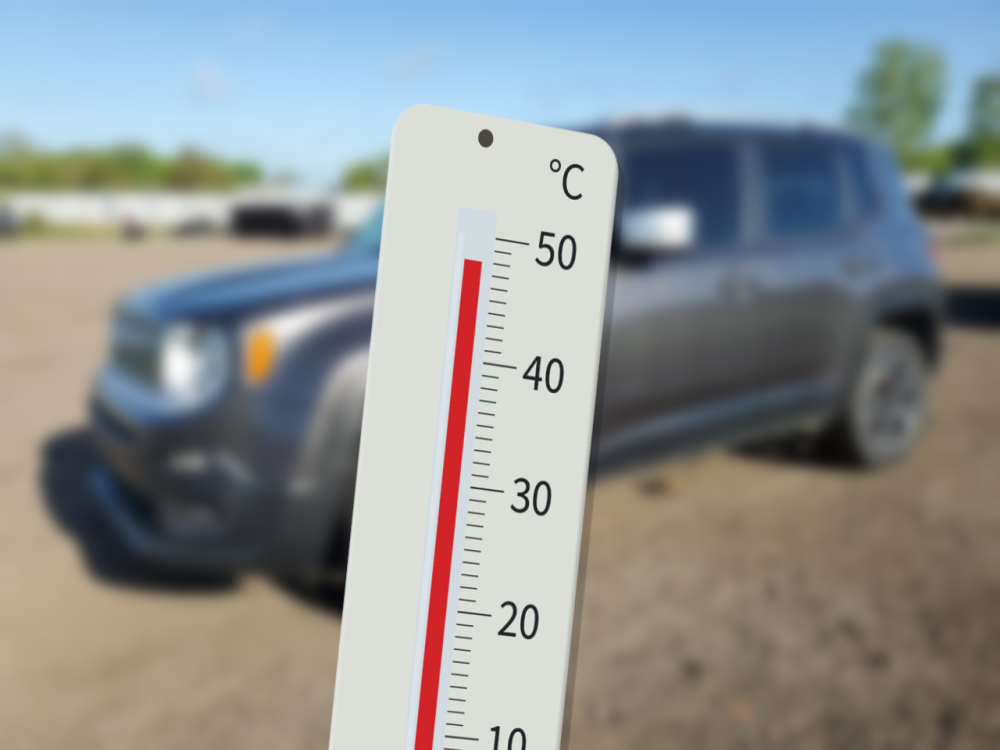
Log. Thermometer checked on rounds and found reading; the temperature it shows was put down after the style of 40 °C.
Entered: 48 °C
